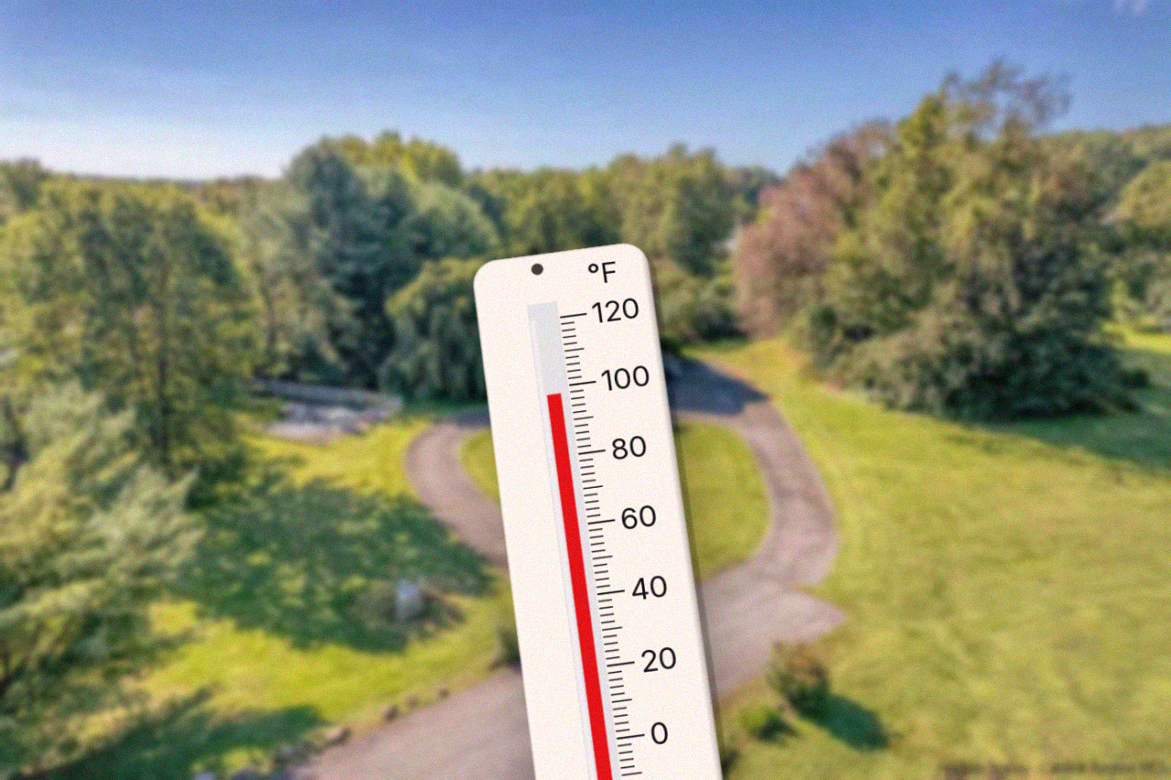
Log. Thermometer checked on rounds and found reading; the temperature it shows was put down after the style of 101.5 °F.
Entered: 98 °F
